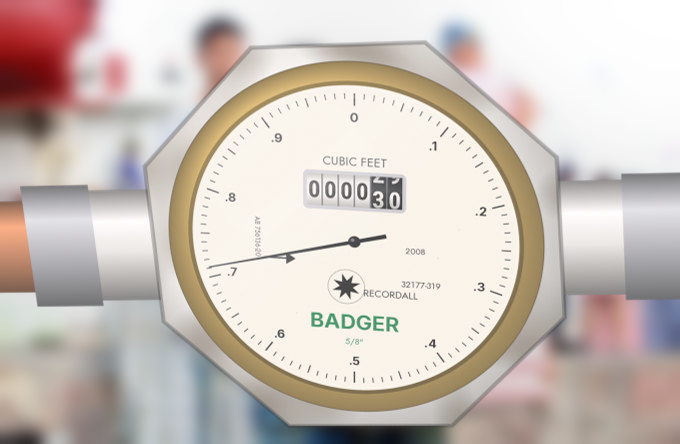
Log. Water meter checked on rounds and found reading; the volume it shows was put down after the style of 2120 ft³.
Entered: 29.71 ft³
